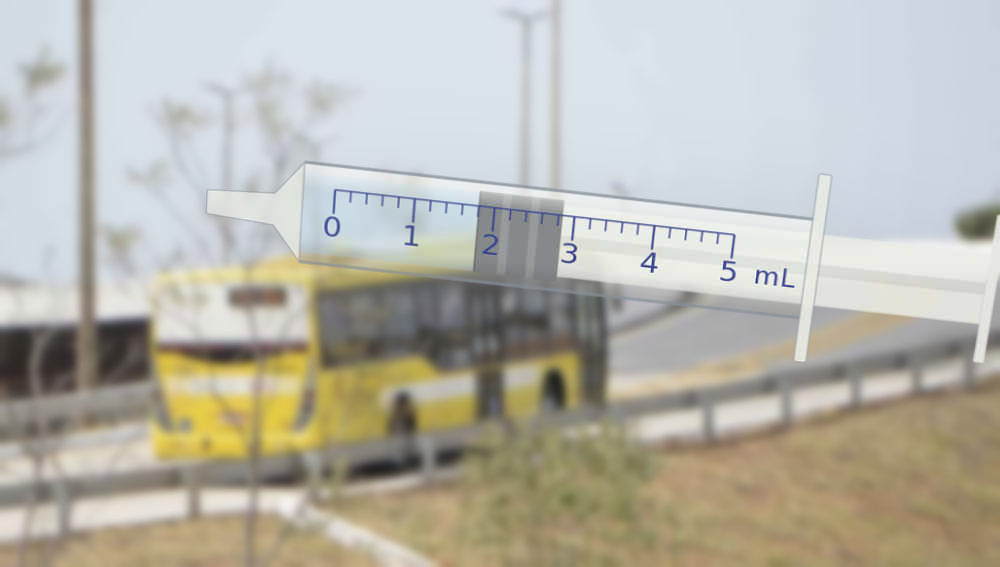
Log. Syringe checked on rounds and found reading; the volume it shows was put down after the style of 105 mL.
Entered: 1.8 mL
